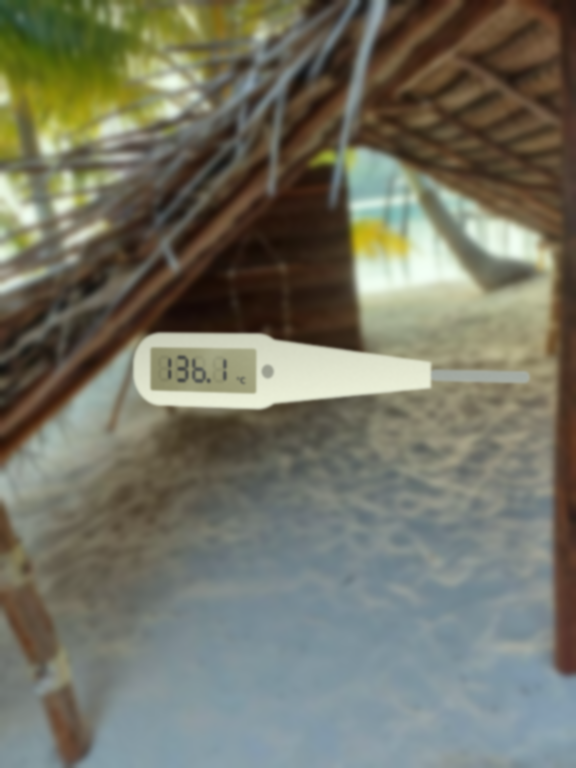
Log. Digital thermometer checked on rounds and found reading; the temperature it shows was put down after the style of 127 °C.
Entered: 136.1 °C
